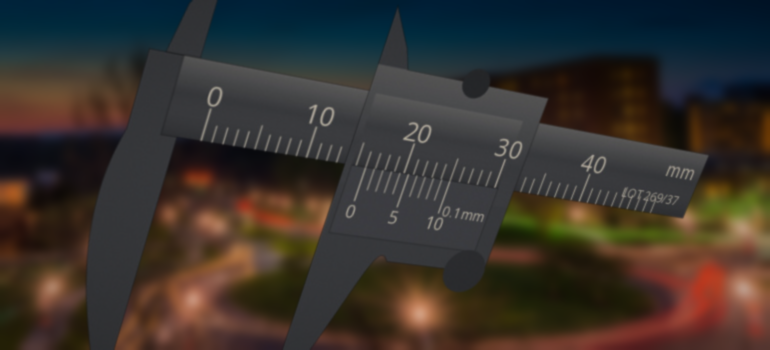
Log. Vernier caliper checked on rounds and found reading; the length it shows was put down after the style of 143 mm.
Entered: 16.0 mm
